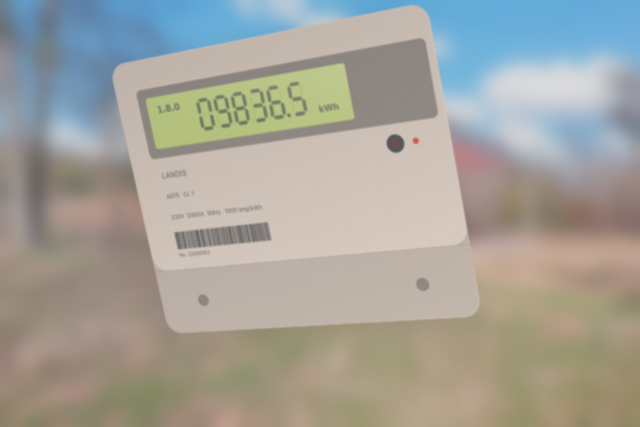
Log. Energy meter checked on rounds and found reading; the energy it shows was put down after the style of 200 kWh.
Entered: 9836.5 kWh
